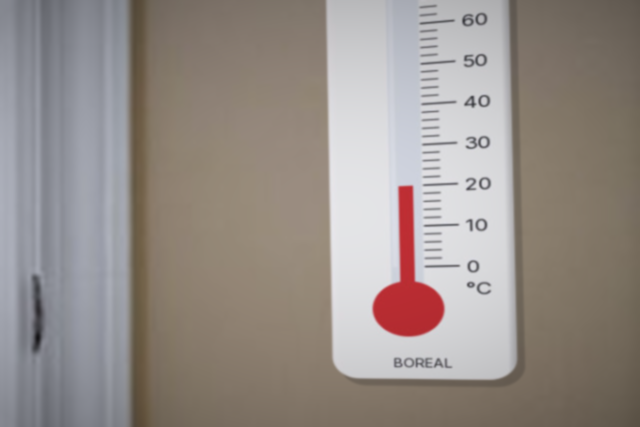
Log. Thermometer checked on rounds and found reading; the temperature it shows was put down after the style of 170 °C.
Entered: 20 °C
